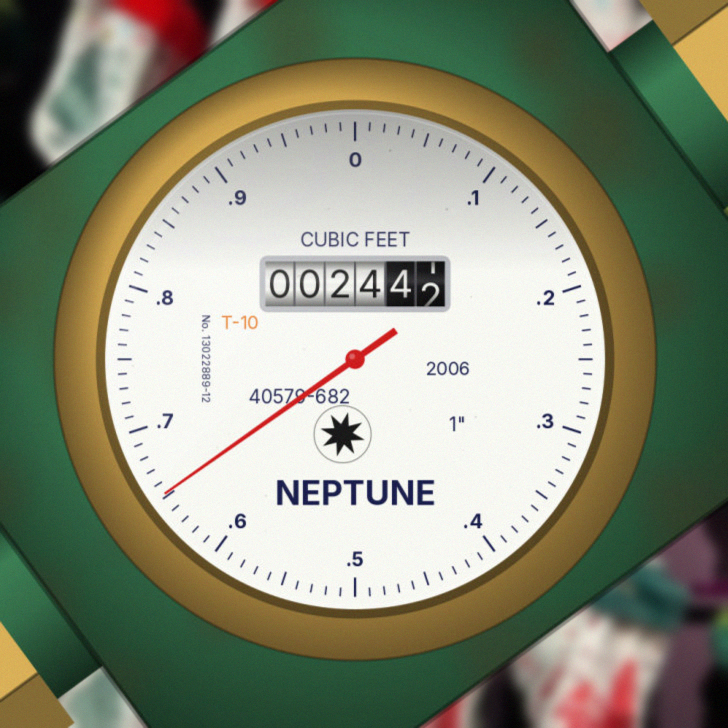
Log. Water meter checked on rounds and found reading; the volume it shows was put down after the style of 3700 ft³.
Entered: 2441.65 ft³
